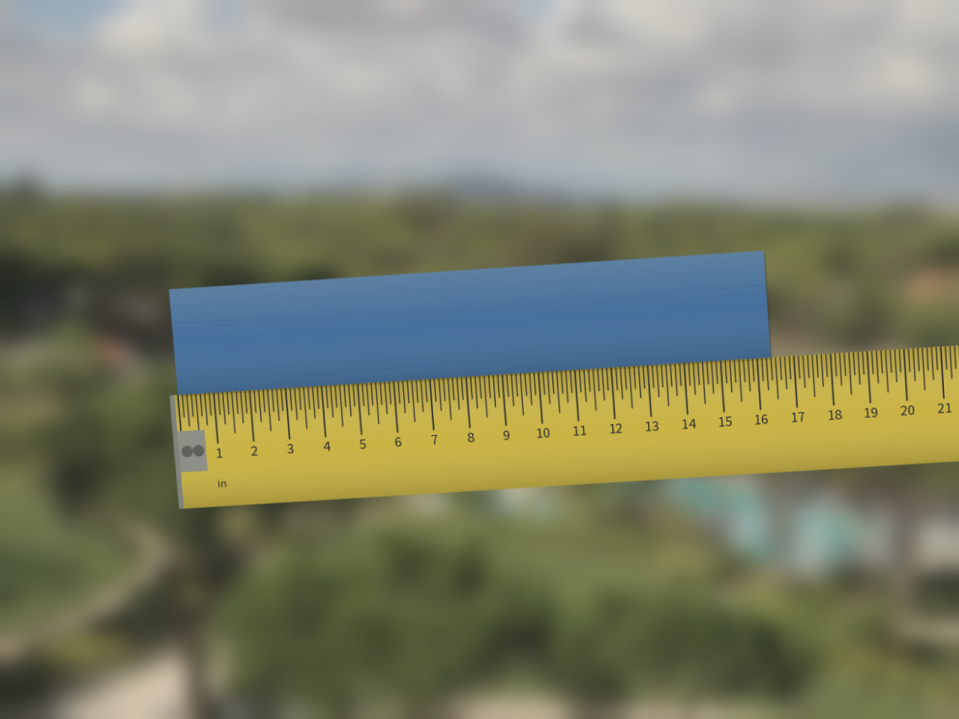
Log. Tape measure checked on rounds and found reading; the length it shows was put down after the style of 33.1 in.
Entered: 16.375 in
